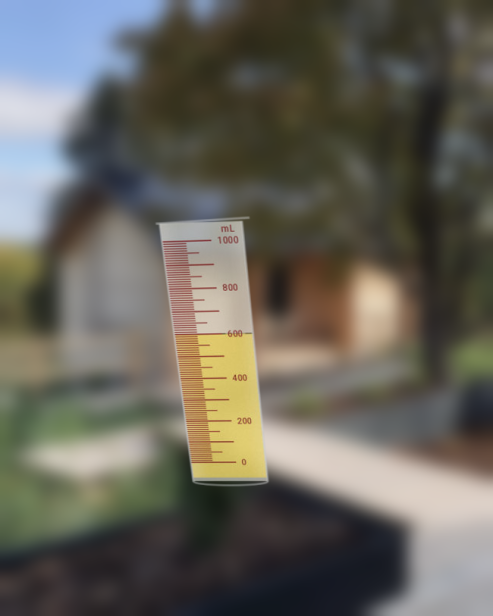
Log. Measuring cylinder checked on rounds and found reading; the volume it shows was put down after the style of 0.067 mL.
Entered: 600 mL
